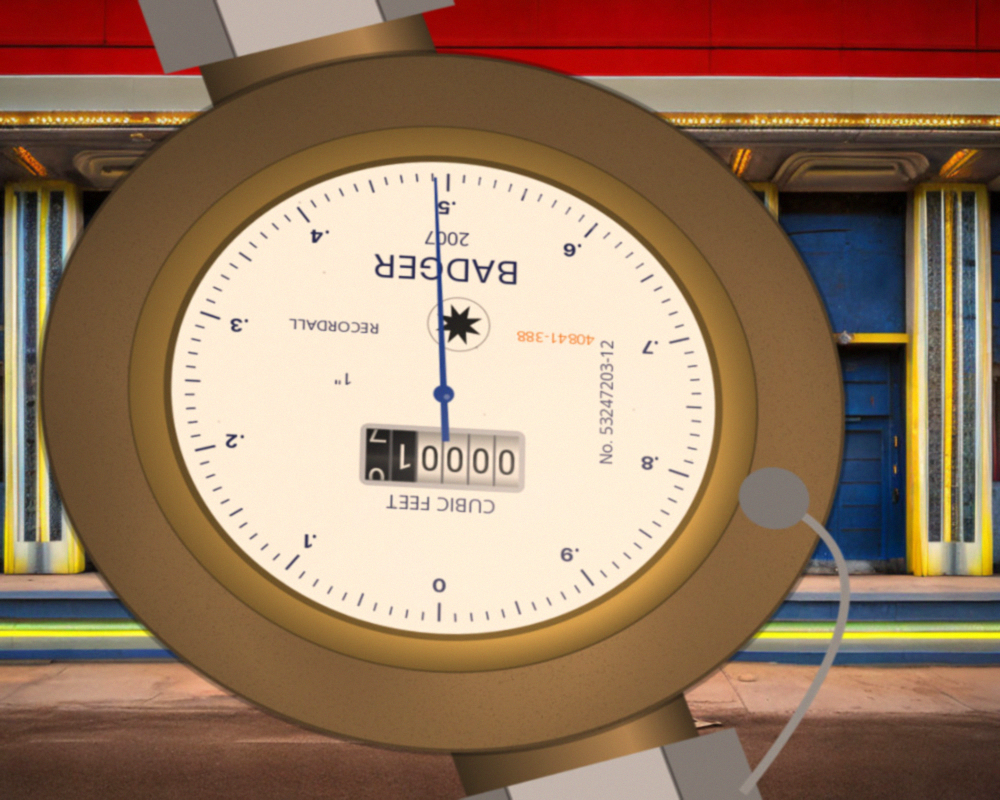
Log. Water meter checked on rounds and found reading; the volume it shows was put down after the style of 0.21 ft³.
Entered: 16.49 ft³
